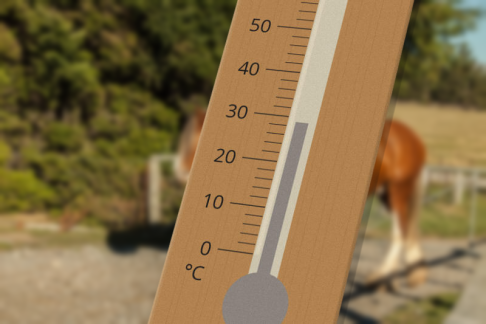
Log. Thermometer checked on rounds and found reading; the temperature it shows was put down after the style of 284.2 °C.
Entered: 29 °C
